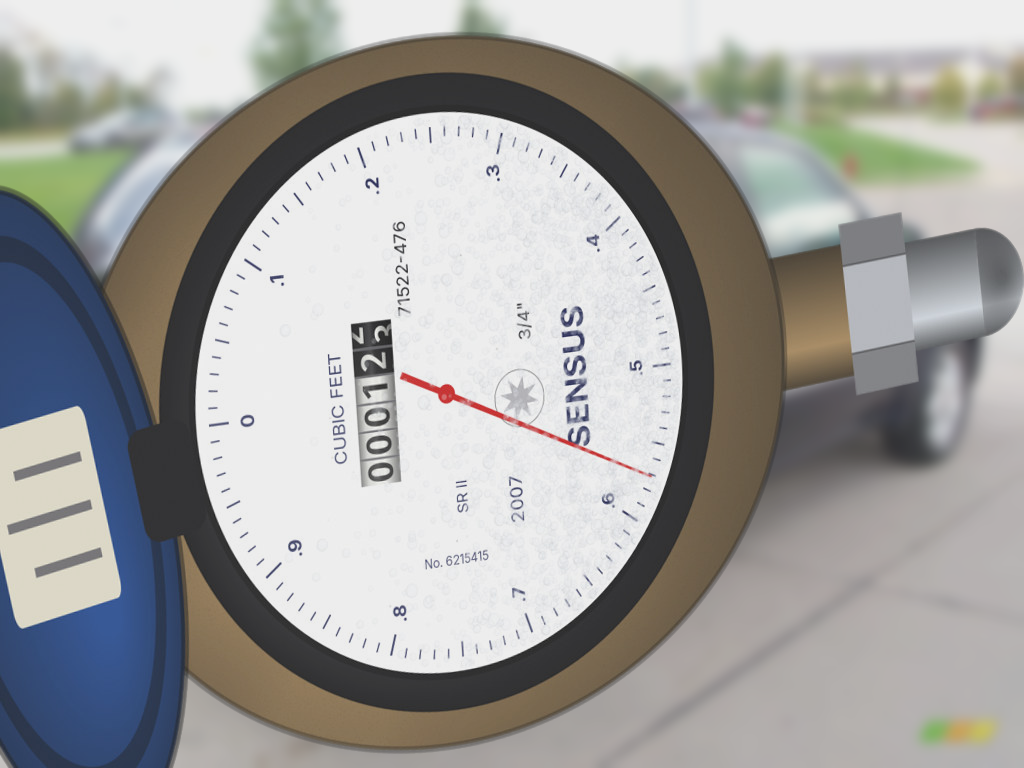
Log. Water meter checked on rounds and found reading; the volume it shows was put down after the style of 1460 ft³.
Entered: 122.57 ft³
